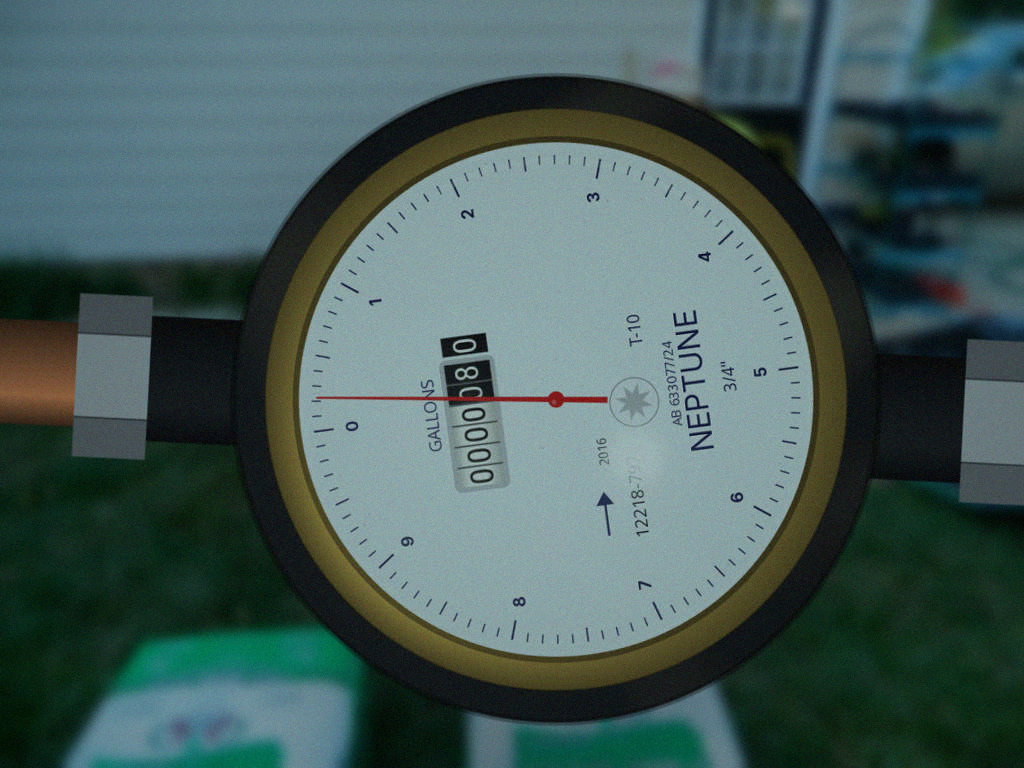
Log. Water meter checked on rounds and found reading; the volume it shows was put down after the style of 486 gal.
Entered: 80.2 gal
